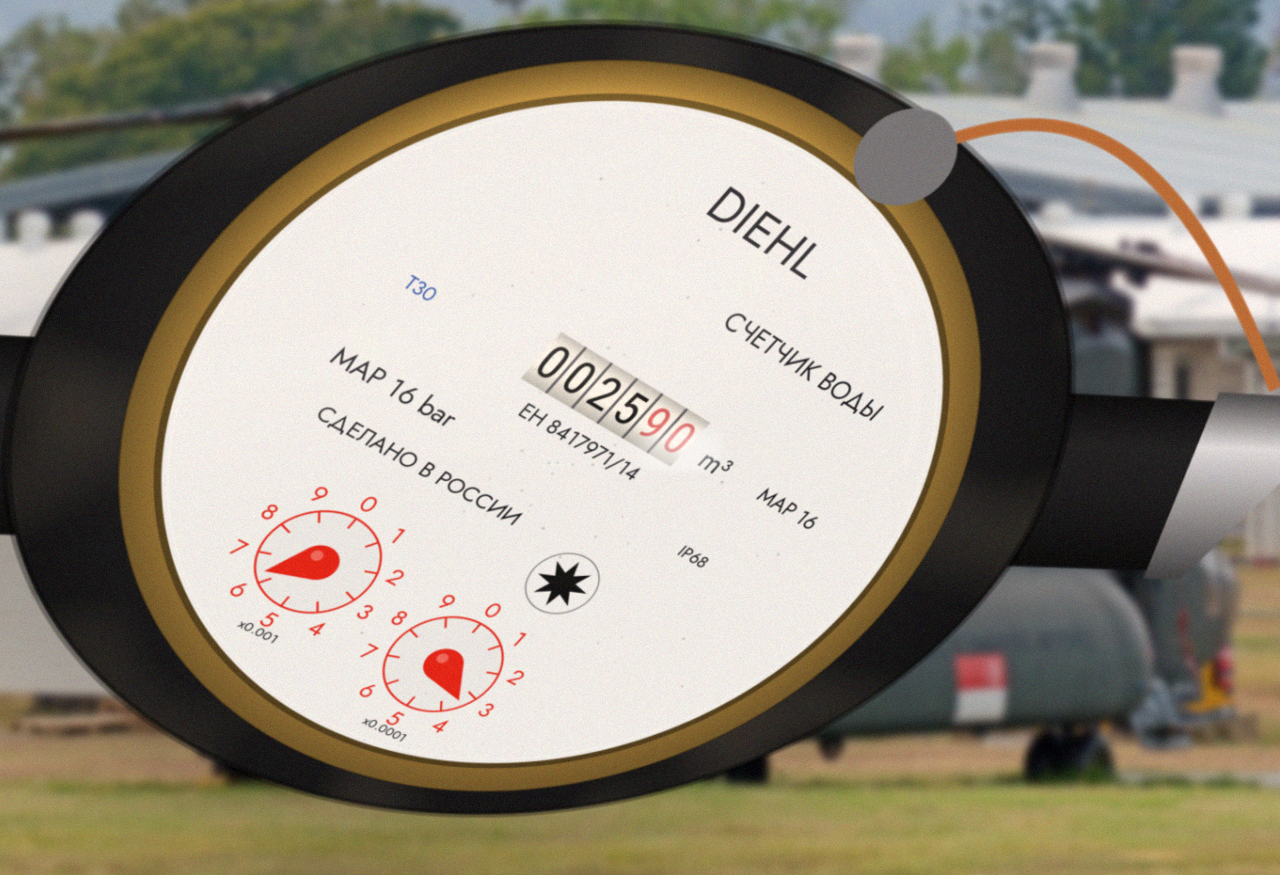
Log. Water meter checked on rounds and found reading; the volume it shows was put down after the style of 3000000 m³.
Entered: 25.9063 m³
